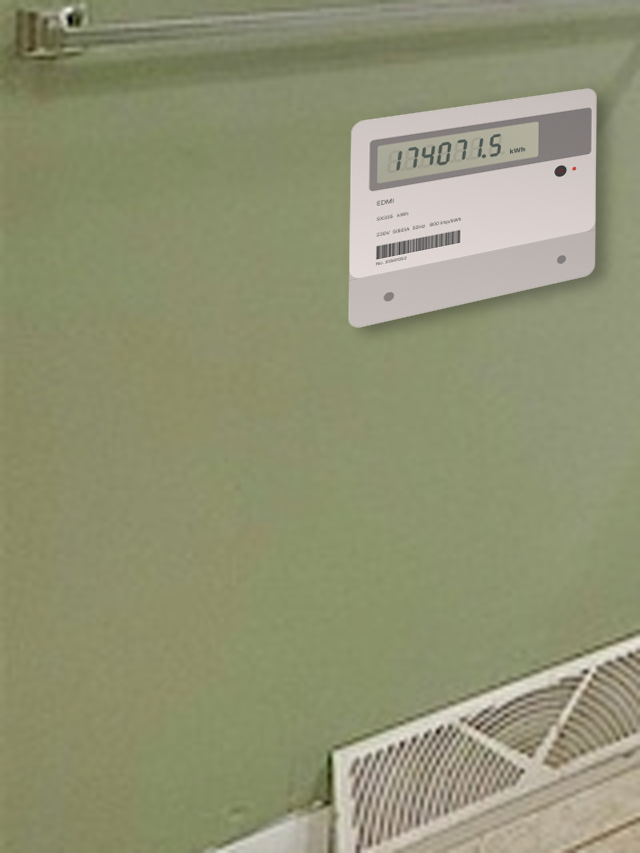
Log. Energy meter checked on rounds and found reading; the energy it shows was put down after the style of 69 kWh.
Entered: 174071.5 kWh
